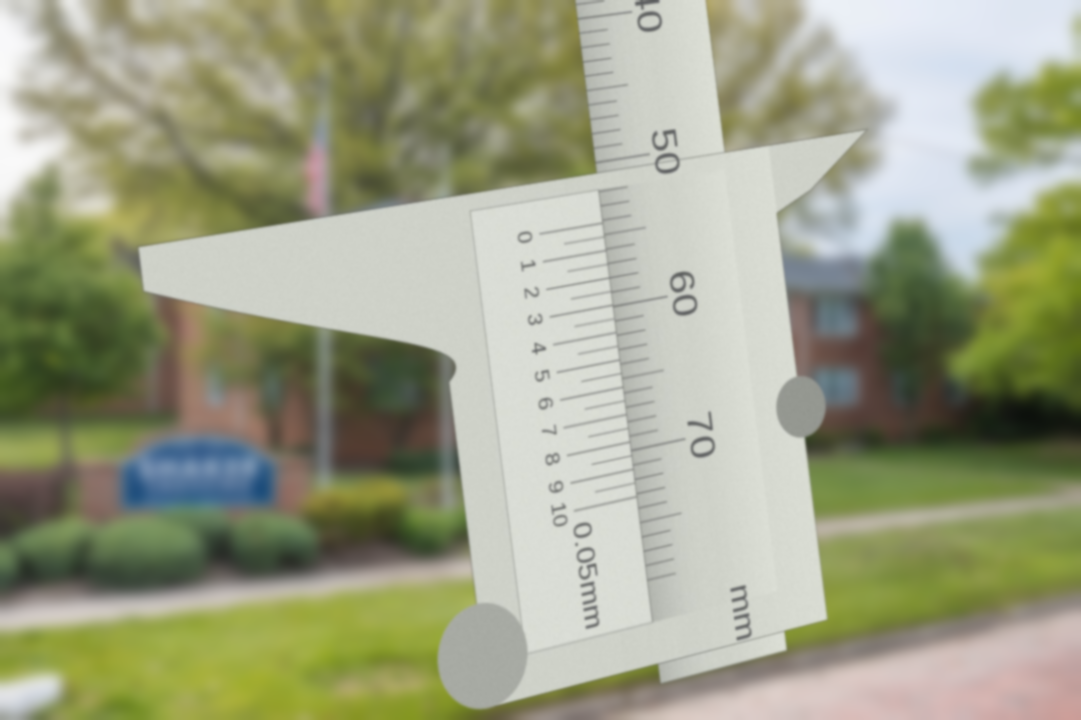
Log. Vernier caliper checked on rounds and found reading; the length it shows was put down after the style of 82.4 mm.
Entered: 54.2 mm
